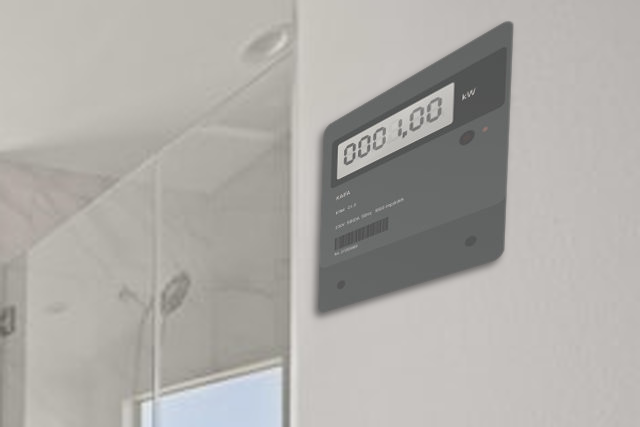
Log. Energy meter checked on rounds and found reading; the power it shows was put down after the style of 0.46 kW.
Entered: 1.00 kW
